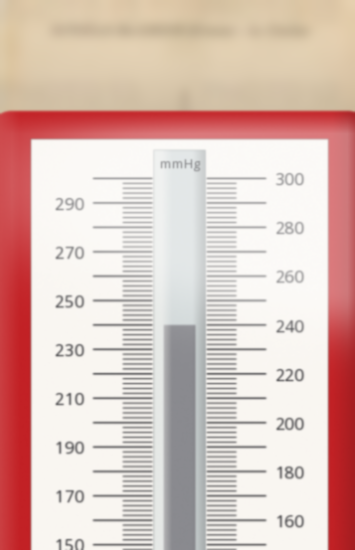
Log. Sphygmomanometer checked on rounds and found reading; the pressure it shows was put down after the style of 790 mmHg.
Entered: 240 mmHg
